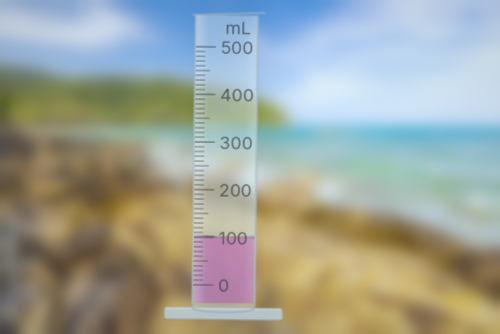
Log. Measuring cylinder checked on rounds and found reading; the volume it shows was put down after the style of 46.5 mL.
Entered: 100 mL
